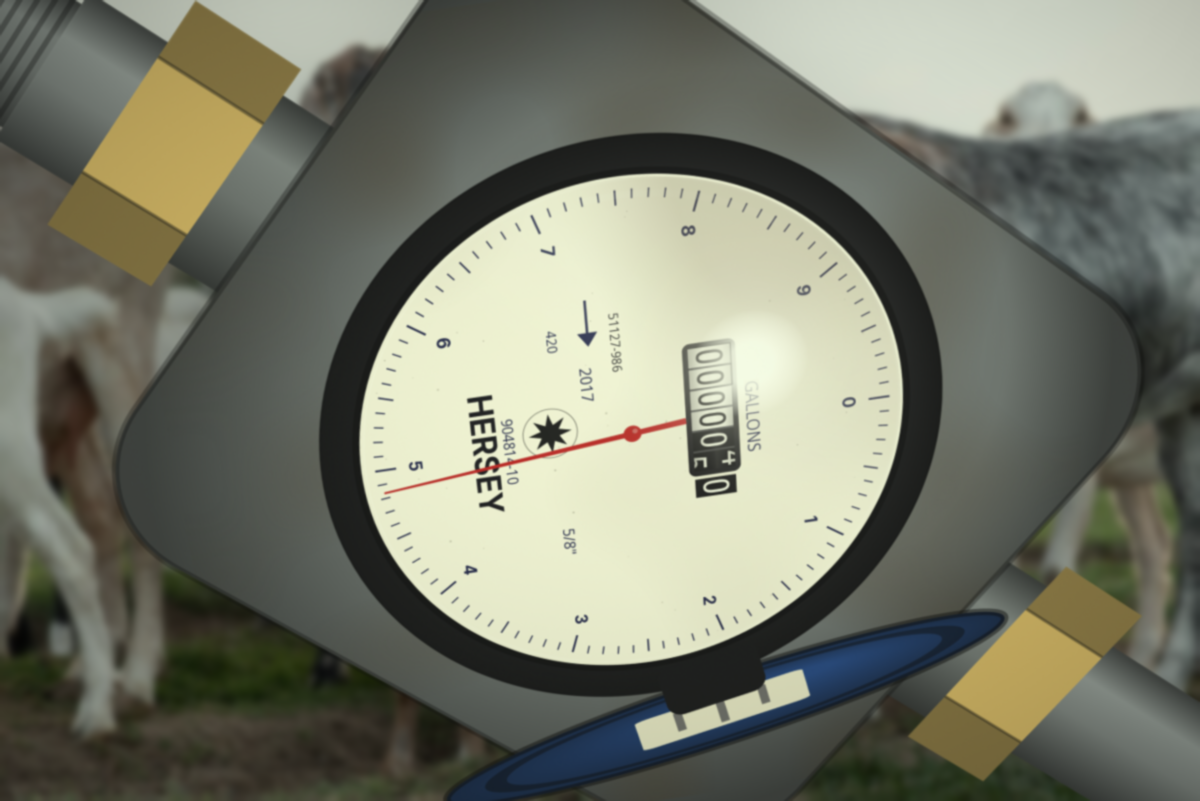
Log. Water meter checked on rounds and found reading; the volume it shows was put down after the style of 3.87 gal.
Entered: 44.8 gal
